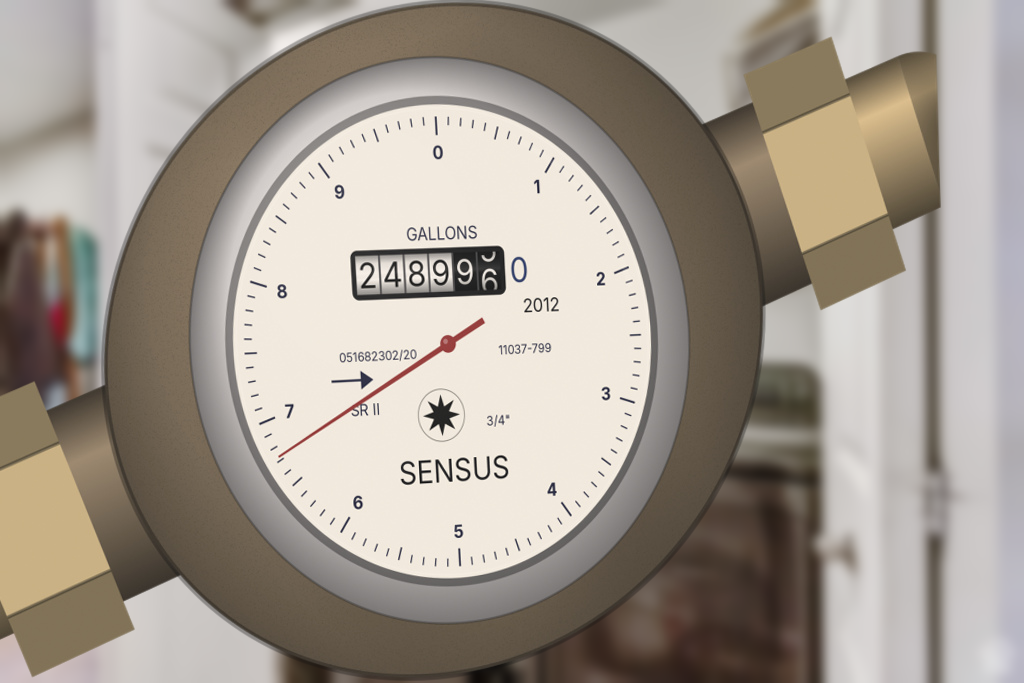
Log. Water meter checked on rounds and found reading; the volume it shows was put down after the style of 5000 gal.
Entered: 2489956.7 gal
